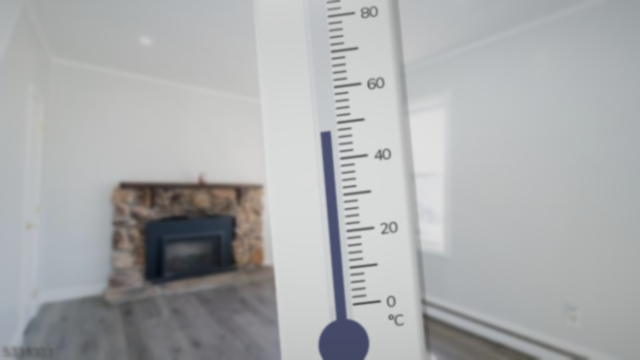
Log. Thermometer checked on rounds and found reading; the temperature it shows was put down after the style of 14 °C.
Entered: 48 °C
